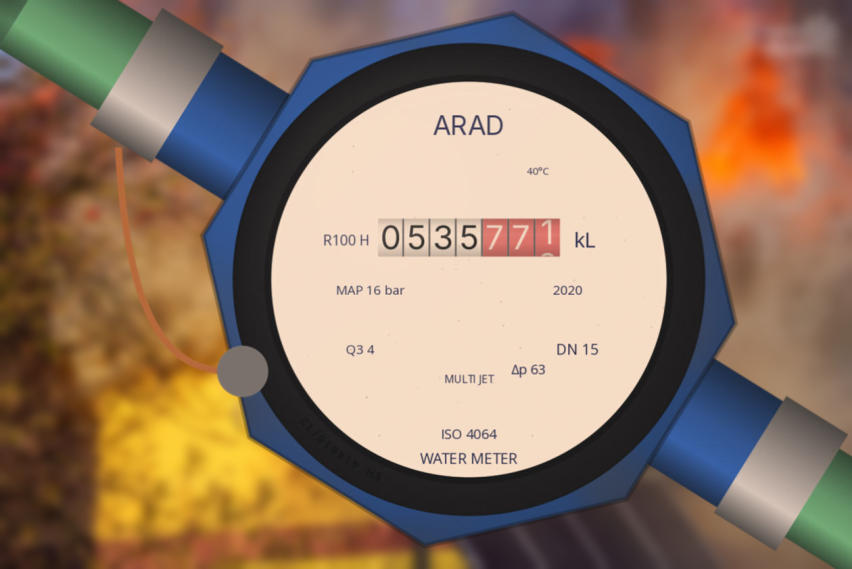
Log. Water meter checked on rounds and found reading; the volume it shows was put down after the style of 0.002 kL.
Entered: 535.771 kL
